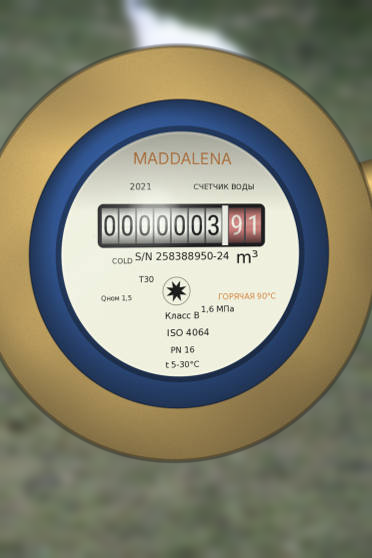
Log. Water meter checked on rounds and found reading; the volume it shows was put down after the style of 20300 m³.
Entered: 3.91 m³
